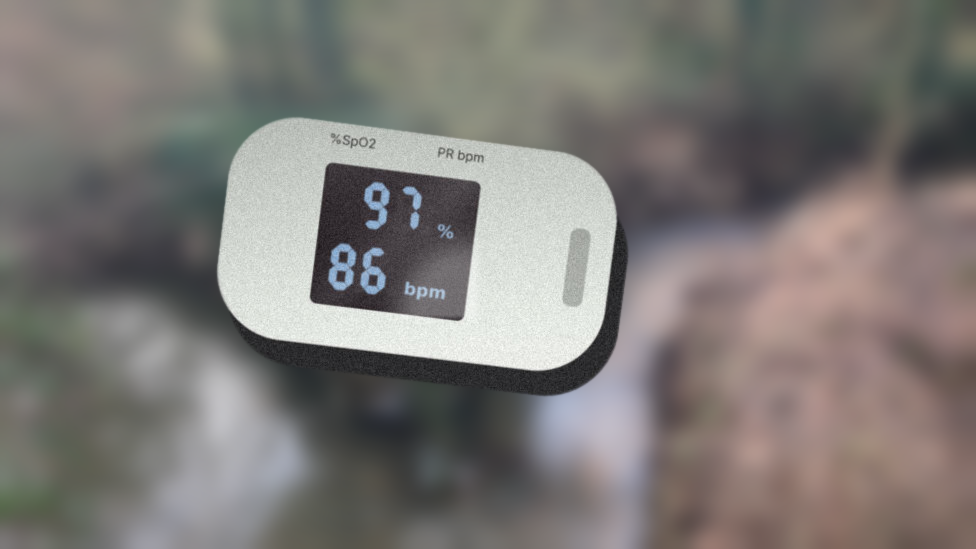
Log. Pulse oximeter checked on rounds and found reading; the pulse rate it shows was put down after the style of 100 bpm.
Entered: 86 bpm
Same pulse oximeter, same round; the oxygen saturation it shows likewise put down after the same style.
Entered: 97 %
